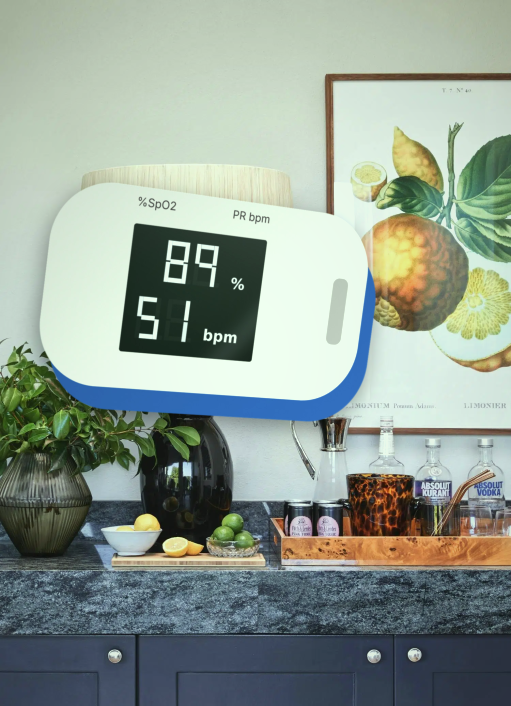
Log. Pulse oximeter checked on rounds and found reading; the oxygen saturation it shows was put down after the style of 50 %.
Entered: 89 %
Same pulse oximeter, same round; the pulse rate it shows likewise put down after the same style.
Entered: 51 bpm
